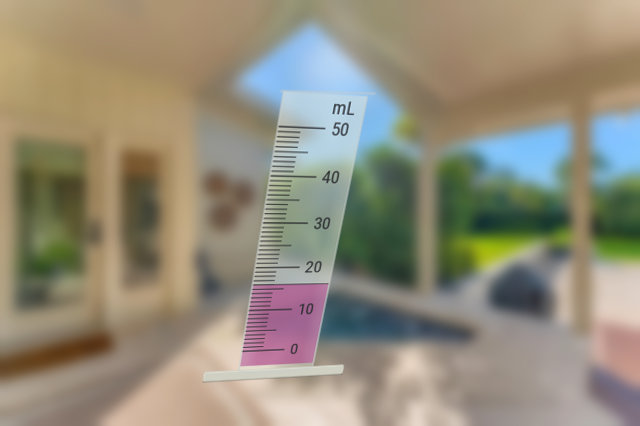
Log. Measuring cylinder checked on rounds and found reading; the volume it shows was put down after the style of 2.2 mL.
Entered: 16 mL
